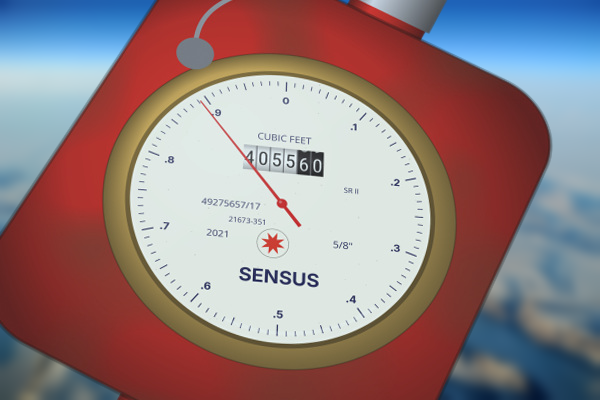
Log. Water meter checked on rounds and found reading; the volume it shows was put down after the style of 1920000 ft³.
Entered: 405559.89 ft³
